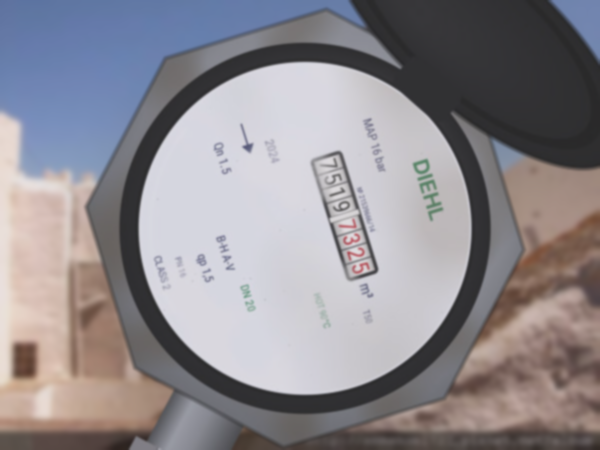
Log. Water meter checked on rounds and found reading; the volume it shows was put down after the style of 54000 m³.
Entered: 7519.7325 m³
